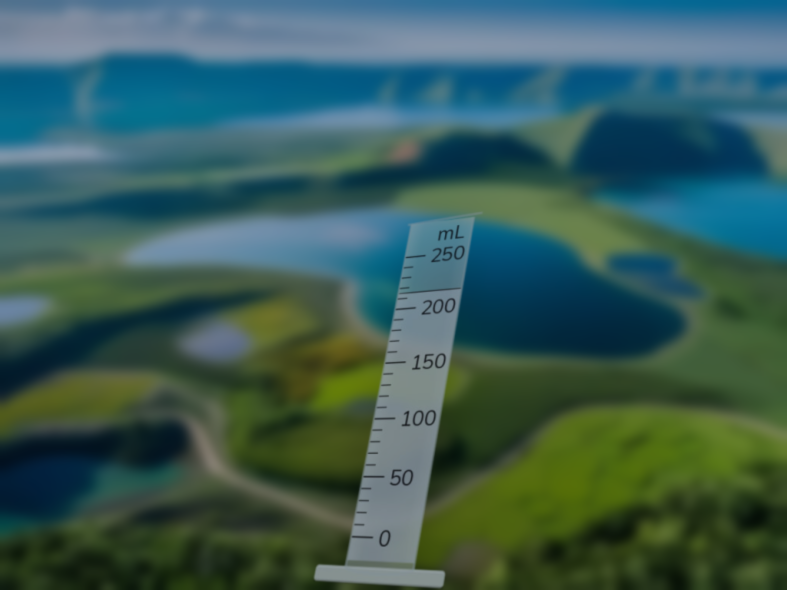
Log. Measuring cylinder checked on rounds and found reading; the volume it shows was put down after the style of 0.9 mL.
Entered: 215 mL
